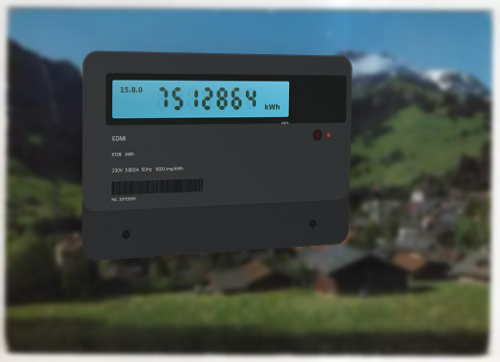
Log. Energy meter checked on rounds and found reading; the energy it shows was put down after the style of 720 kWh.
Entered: 7512864 kWh
